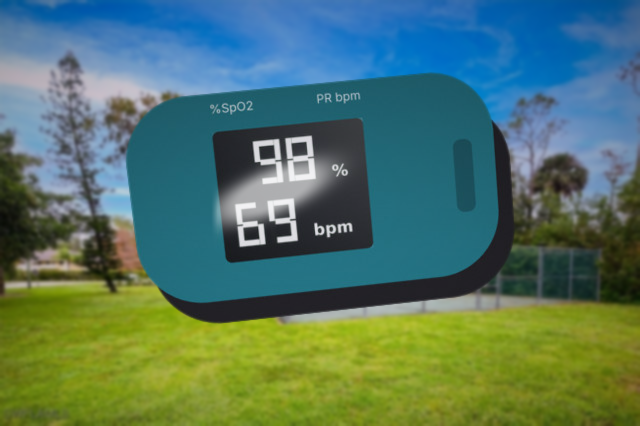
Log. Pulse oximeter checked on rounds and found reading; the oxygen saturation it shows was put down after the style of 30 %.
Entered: 98 %
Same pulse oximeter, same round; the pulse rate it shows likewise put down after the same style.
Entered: 69 bpm
